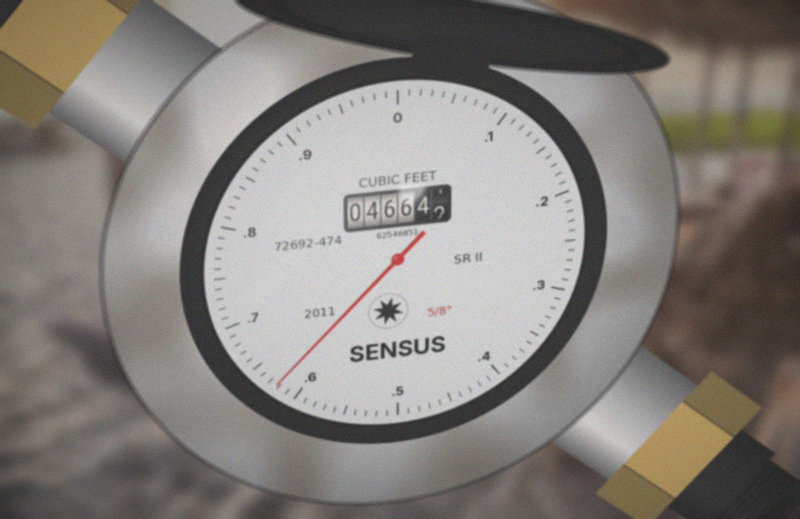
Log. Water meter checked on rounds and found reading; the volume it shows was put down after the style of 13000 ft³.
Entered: 46641.62 ft³
